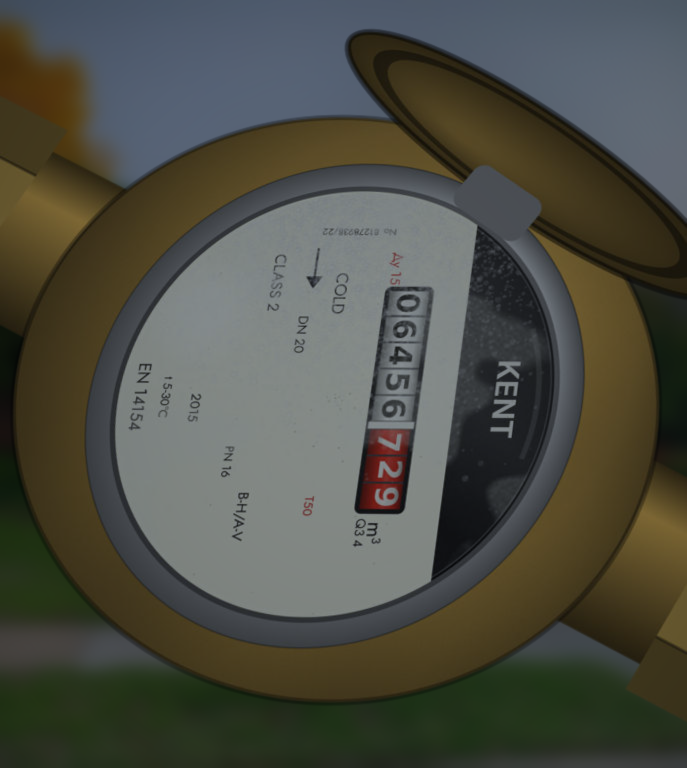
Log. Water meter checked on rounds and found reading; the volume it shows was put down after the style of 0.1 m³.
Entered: 6456.729 m³
